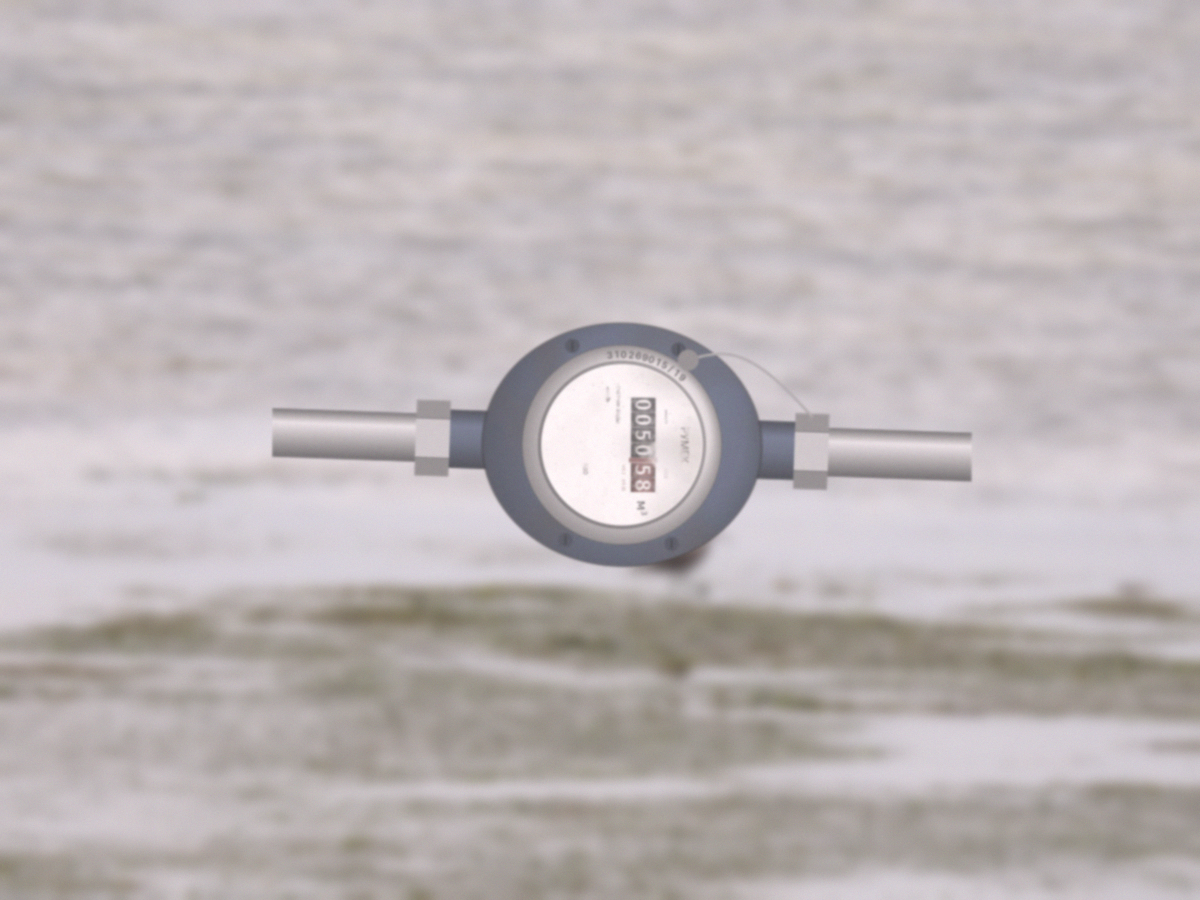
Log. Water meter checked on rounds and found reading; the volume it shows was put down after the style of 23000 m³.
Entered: 50.58 m³
